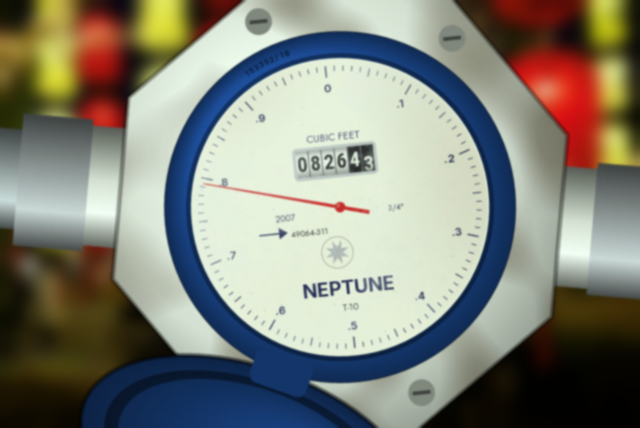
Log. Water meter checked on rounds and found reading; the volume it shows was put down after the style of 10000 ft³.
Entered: 82642.79 ft³
